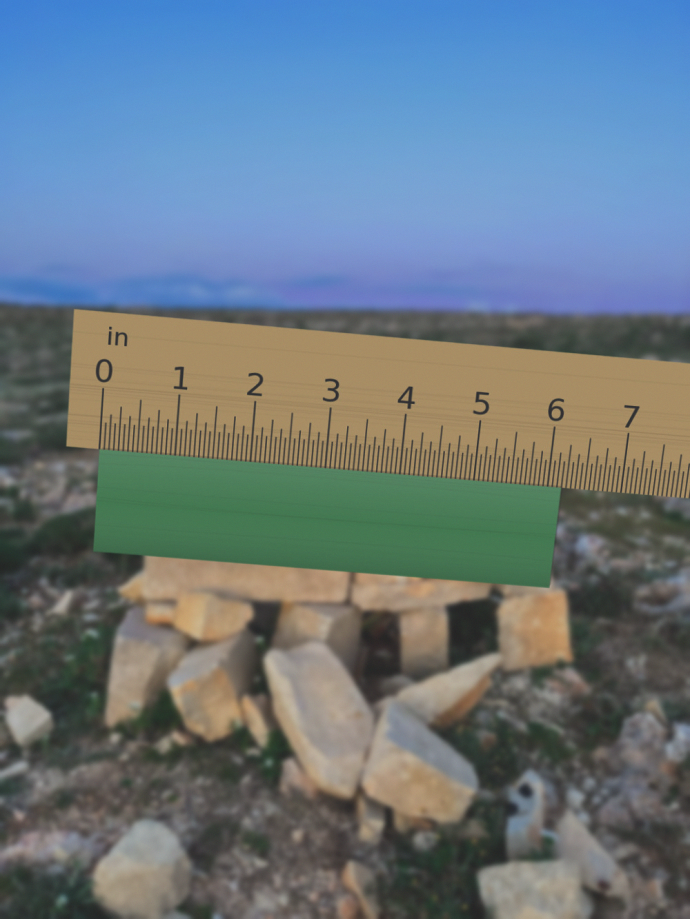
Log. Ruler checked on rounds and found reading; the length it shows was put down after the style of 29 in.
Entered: 6.1875 in
